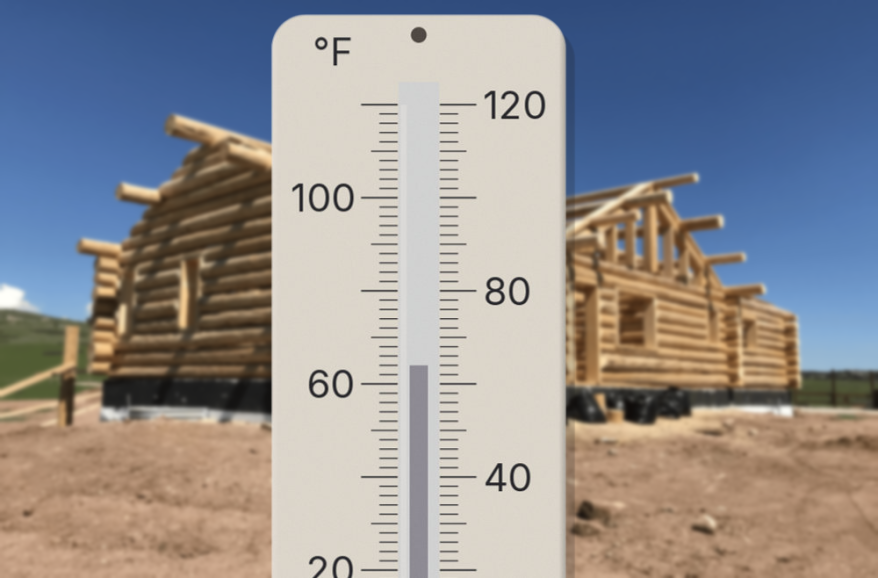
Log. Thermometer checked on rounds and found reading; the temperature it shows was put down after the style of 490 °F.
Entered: 64 °F
